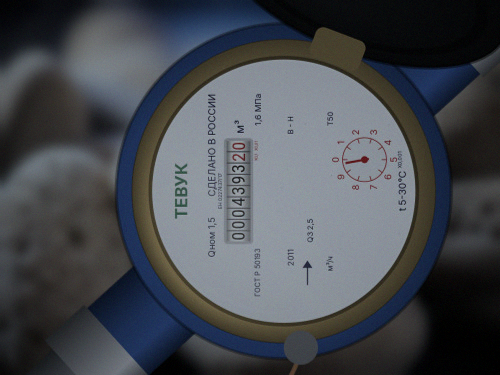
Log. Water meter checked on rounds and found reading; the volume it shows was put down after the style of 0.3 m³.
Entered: 4393.199 m³
